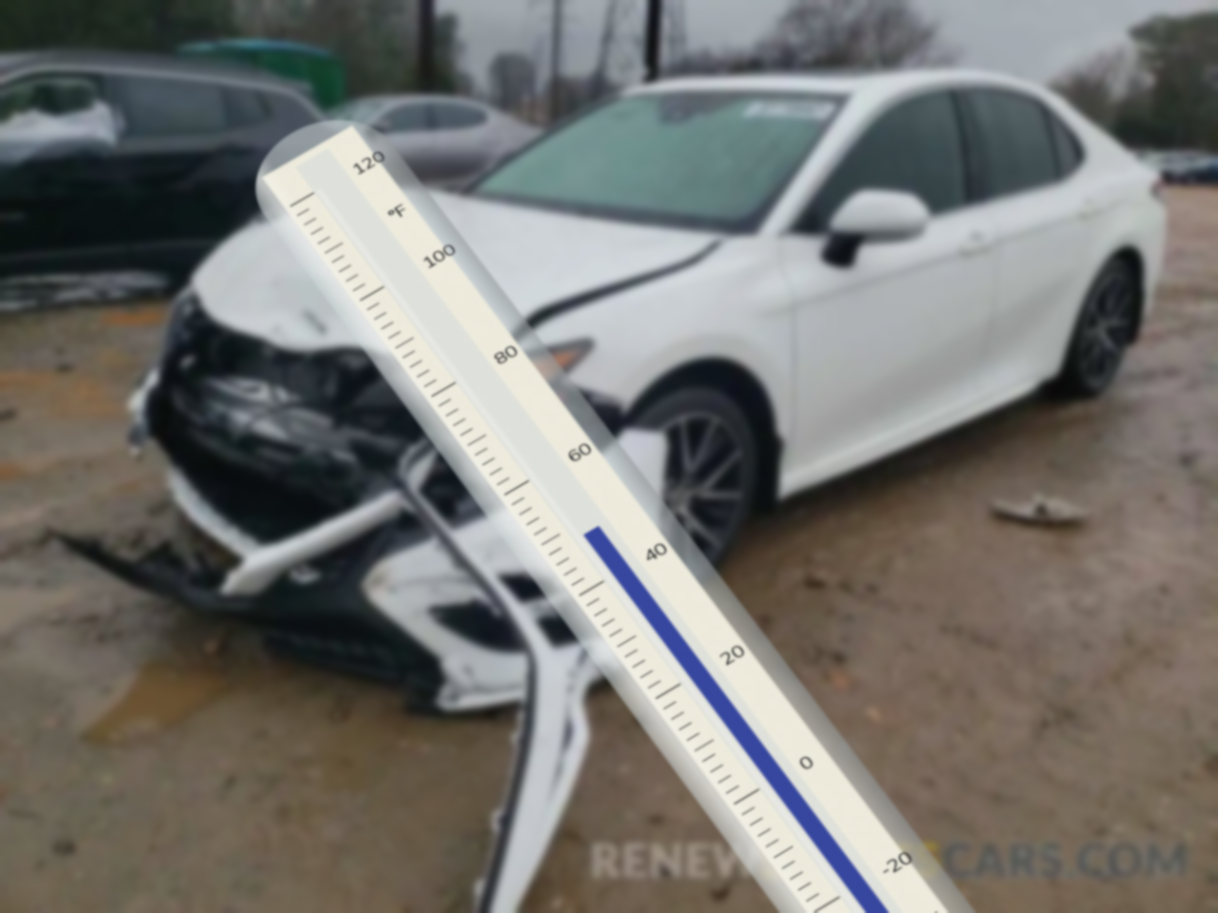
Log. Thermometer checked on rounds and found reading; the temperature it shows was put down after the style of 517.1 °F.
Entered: 48 °F
